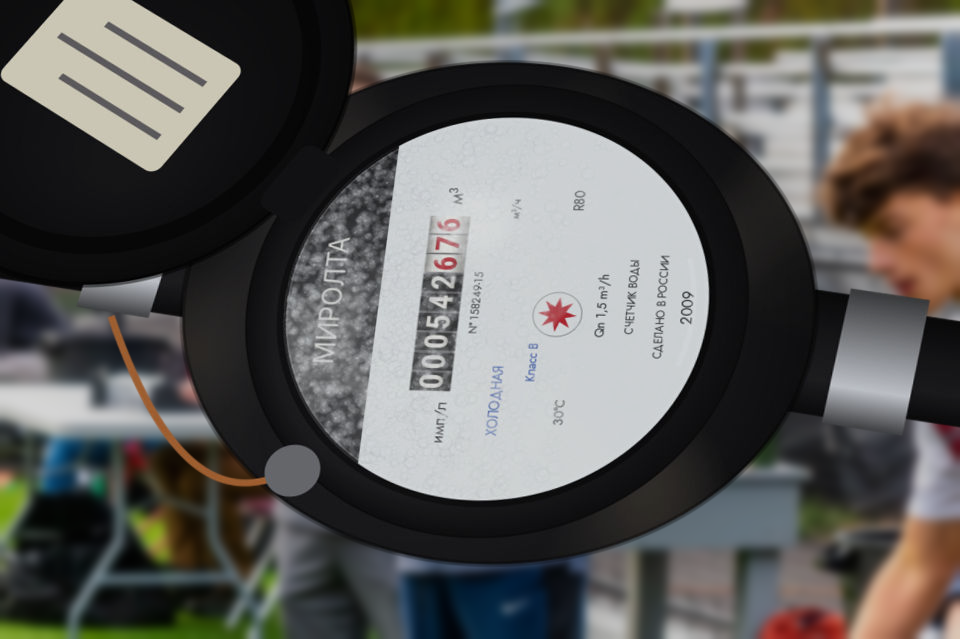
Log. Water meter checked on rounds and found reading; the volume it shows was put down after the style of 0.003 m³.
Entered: 542.676 m³
